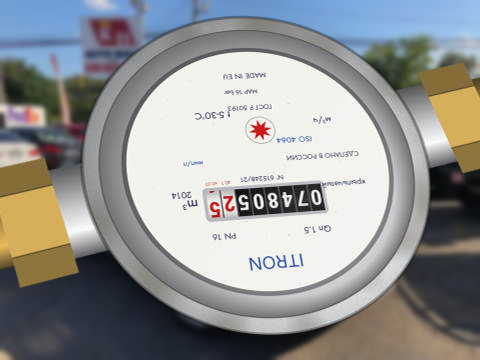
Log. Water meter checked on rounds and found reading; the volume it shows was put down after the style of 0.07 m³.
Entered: 74805.25 m³
